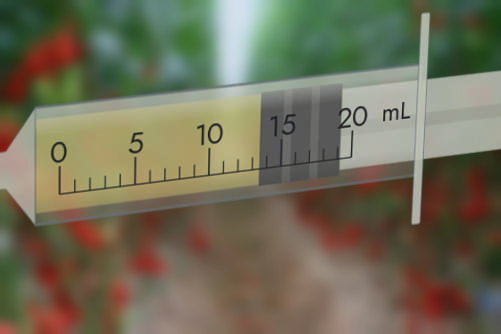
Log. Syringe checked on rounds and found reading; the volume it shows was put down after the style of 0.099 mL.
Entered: 13.5 mL
